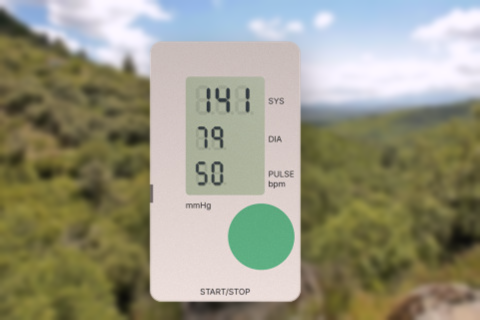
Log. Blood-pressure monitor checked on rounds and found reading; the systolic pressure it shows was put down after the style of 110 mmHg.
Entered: 141 mmHg
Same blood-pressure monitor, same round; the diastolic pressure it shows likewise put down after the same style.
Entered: 79 mmHg
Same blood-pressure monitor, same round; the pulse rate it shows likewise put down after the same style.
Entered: 50 bpm
